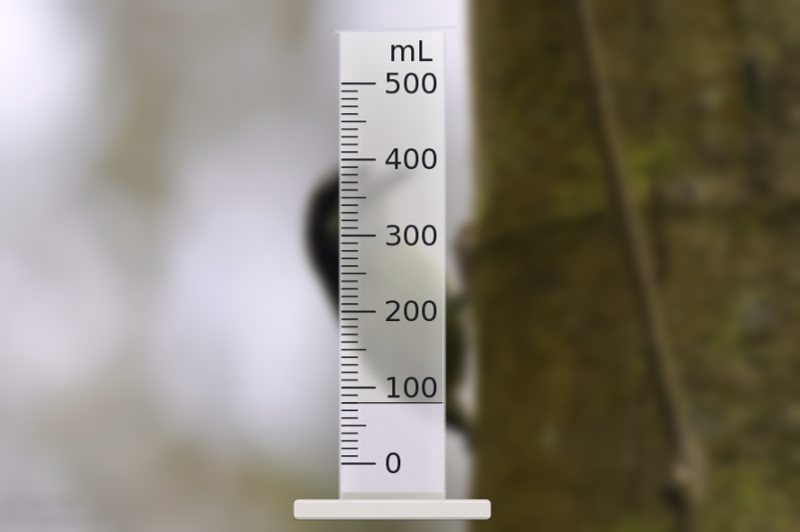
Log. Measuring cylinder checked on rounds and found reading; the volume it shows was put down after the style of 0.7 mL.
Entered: 80 mL
